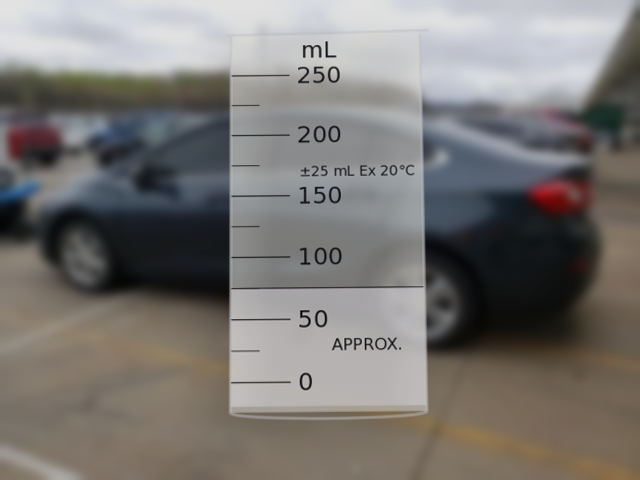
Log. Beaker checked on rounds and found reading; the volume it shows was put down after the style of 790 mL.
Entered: 75 mL
